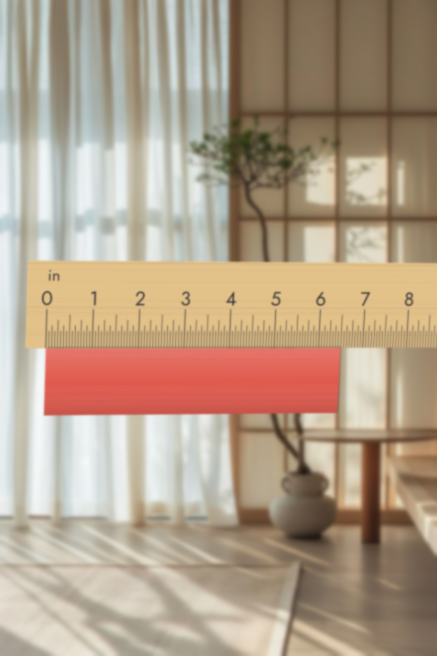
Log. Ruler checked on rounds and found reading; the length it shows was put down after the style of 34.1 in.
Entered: 6.5 in
